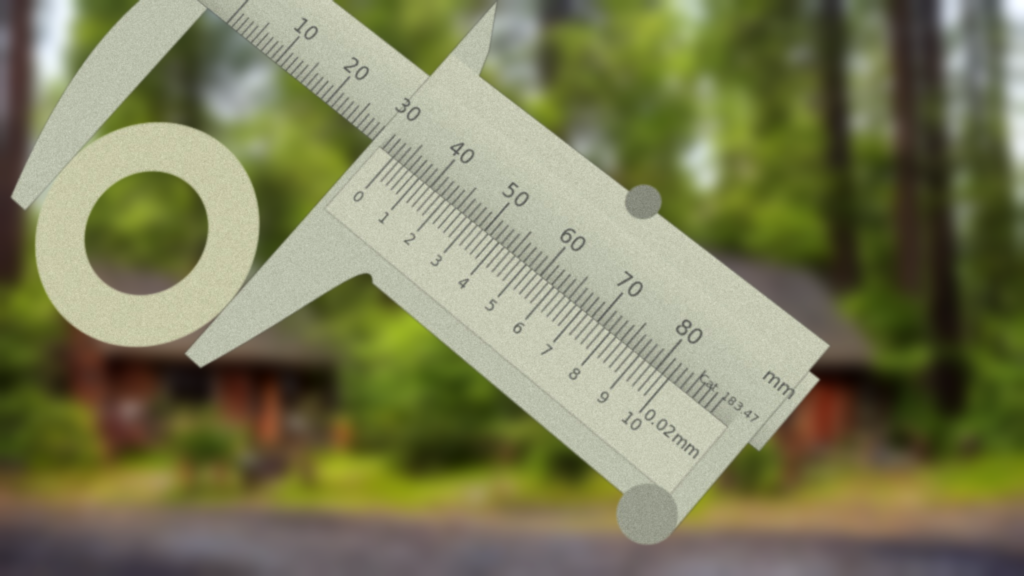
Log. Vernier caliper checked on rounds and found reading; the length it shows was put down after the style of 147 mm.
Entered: 33.0 mm
